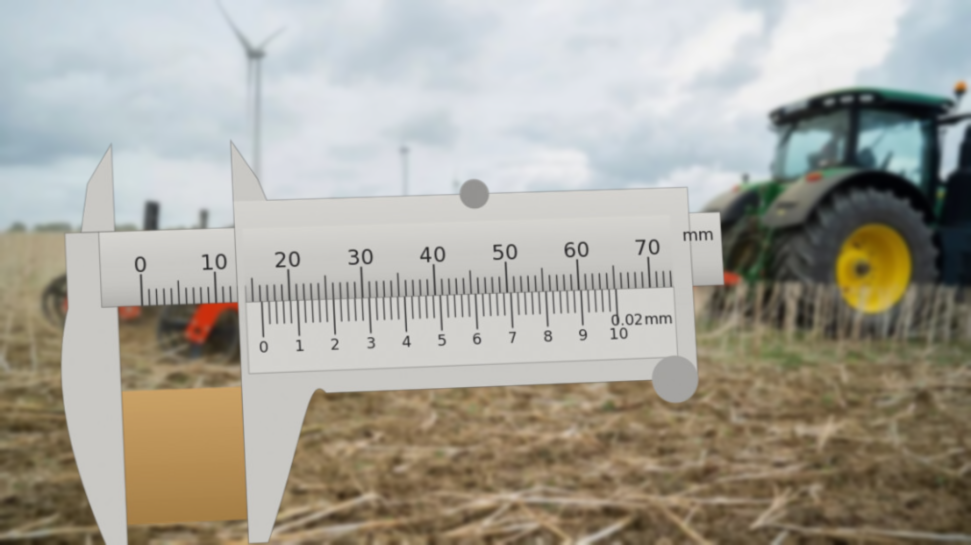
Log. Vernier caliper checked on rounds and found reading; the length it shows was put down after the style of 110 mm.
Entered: 16.2 mm
